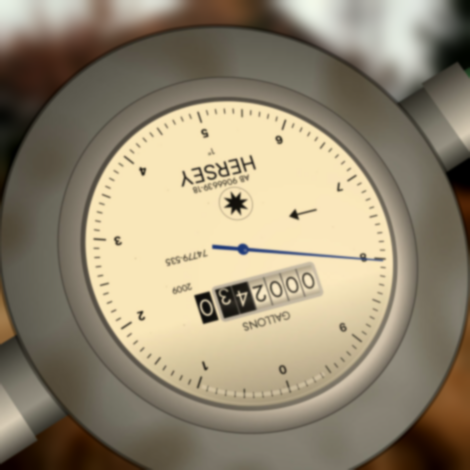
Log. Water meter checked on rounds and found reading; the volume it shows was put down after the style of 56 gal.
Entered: 2428.0 gal
